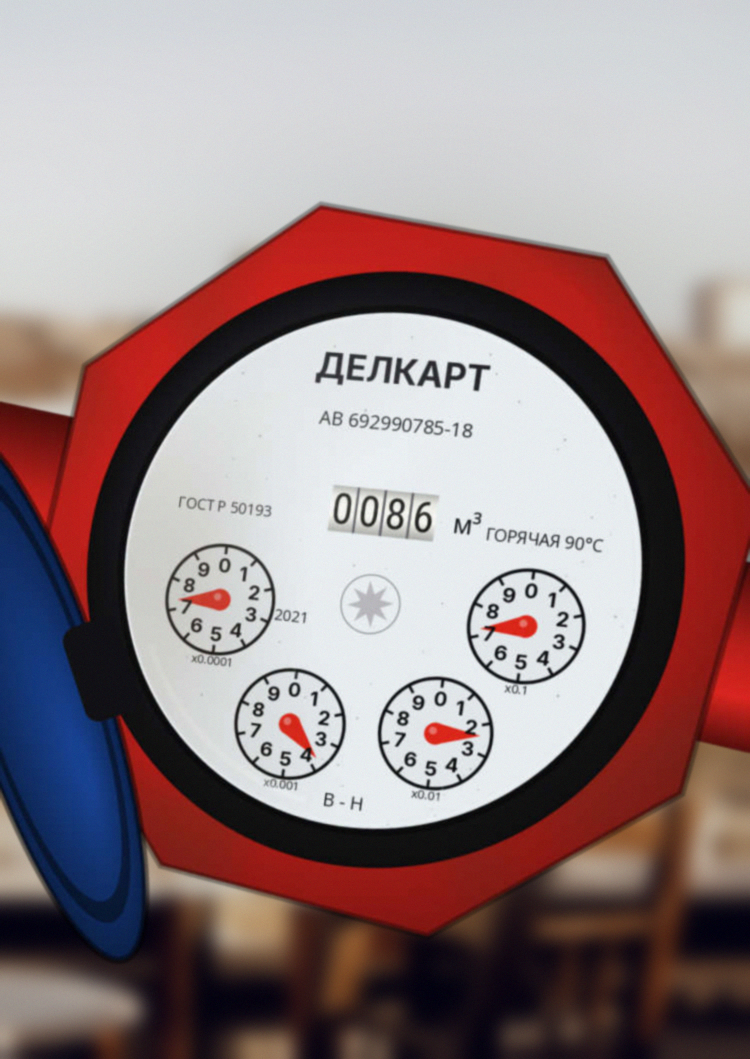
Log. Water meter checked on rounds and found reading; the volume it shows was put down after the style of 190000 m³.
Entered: 86.7237 m³
